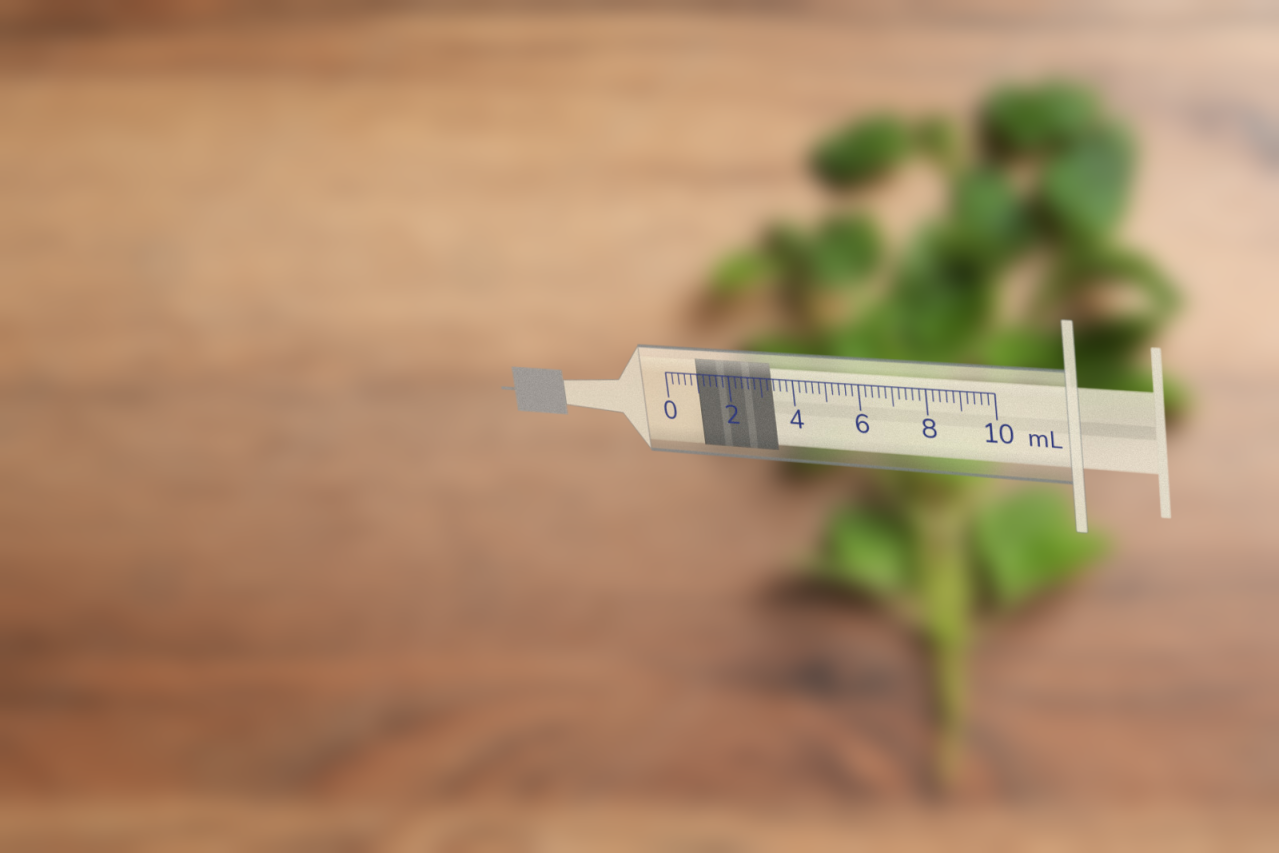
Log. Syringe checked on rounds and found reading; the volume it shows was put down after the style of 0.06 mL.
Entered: 1 mL
